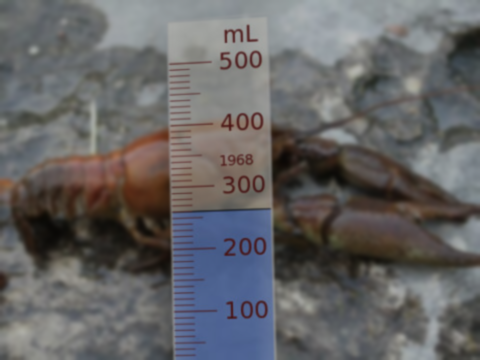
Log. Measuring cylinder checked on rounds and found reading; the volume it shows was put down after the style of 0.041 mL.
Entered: 260 mL
